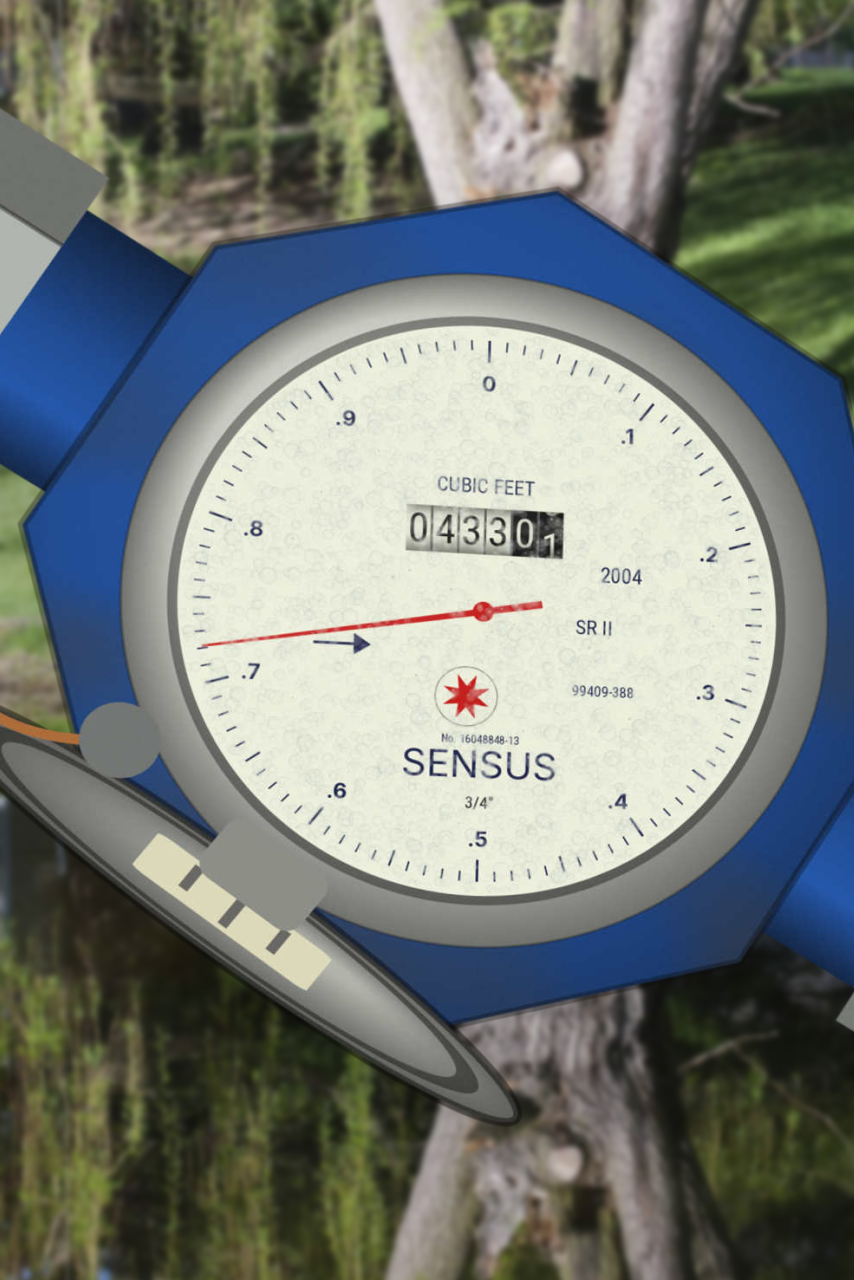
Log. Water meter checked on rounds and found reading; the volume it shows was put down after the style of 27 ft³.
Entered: 43300.72 ft³
